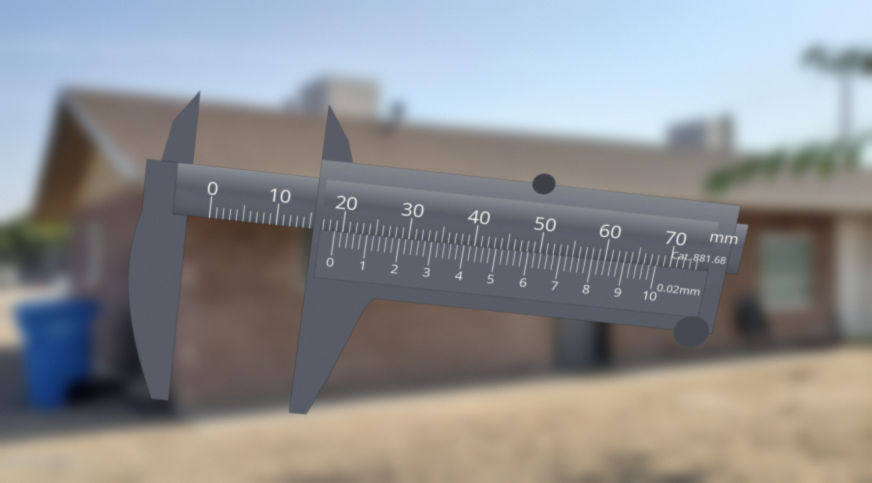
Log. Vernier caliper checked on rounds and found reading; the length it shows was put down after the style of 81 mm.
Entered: 18.8 mm
